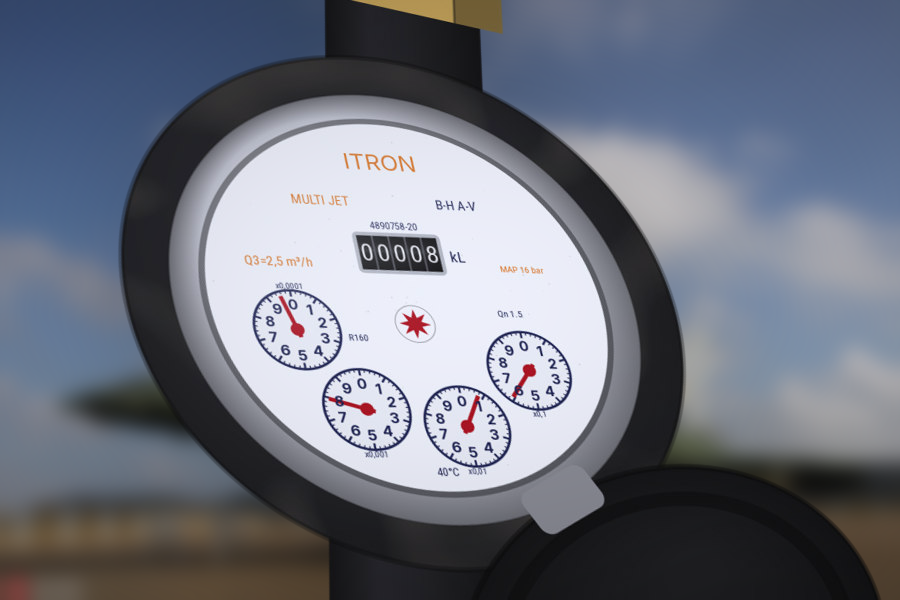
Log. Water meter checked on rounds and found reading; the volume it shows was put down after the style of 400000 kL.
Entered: 8.6079 kL
